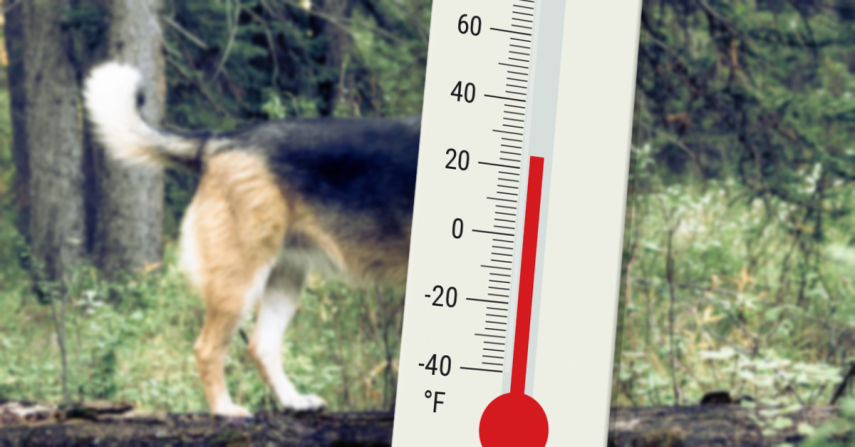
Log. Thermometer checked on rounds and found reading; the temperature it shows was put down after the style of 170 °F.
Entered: 24 °F
